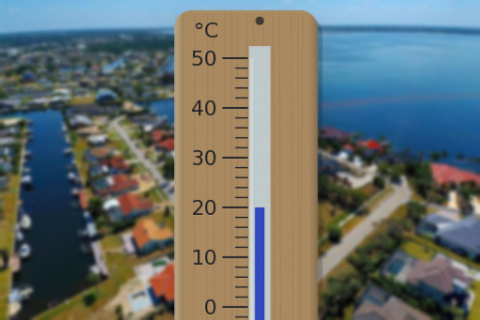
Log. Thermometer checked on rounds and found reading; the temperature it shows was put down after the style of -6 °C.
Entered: 20 °C
